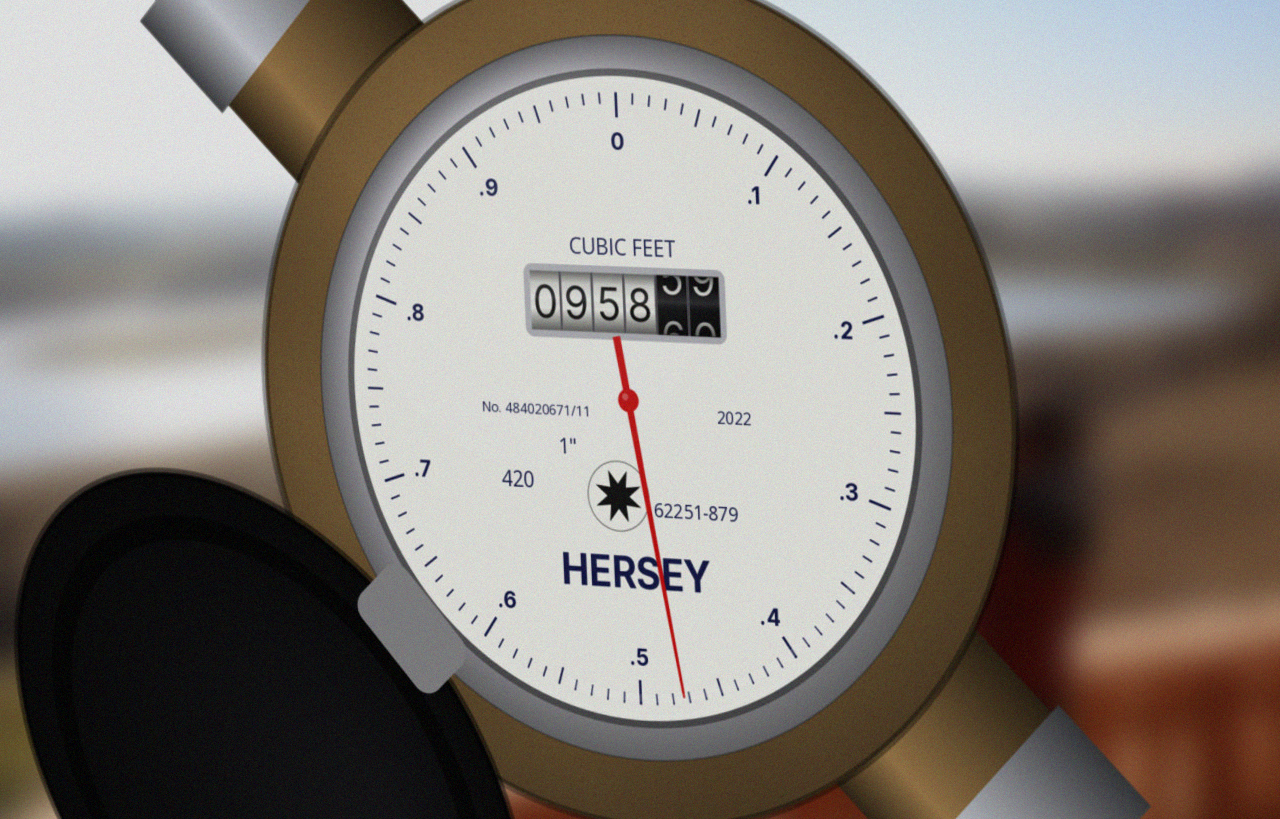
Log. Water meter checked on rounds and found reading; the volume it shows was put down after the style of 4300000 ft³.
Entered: 95859.47 ft³
